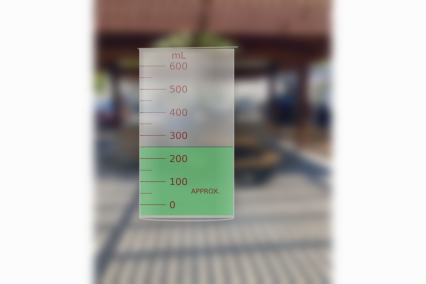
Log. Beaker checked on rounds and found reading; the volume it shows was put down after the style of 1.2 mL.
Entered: 250 mL
